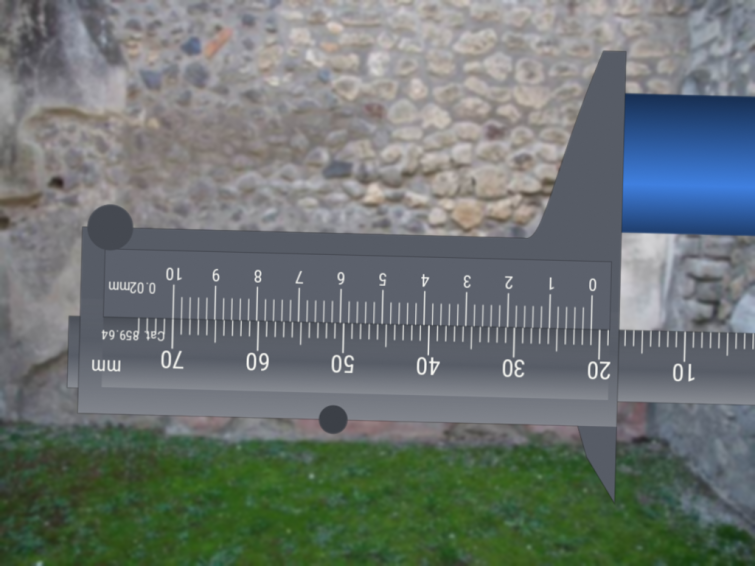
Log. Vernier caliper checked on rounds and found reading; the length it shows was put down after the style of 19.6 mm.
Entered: 21.0 mm
